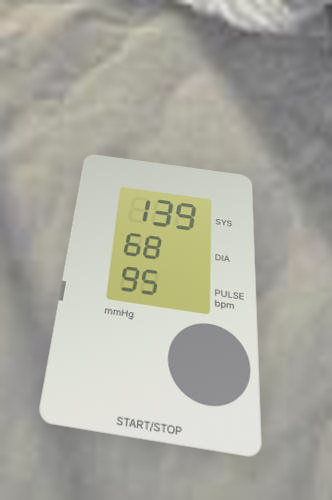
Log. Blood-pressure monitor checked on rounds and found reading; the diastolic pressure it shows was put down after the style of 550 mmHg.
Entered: 68 mmHg
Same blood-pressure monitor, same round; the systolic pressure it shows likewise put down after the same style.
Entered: 139 mmHg
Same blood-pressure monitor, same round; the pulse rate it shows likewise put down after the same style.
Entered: 95 bpm
